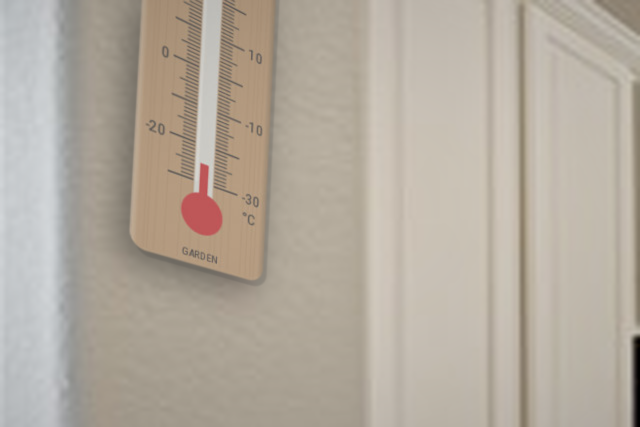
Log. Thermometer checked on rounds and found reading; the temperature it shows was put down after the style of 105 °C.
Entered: -25 °C
